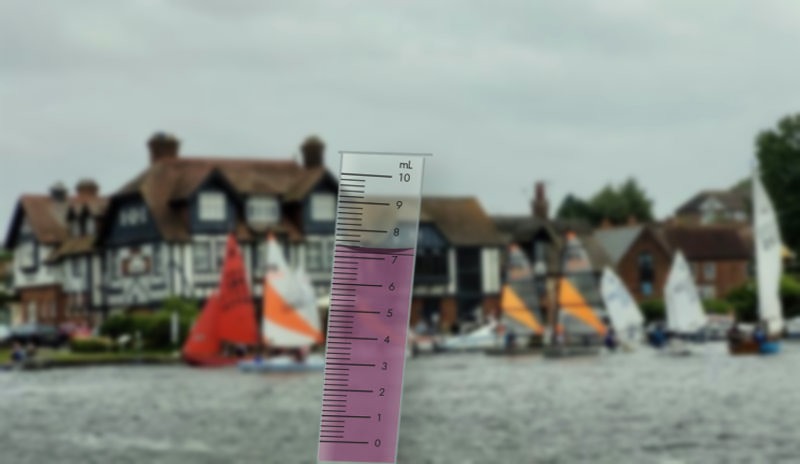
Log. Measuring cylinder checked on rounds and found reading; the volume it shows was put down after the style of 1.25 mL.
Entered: 7.2 mL
